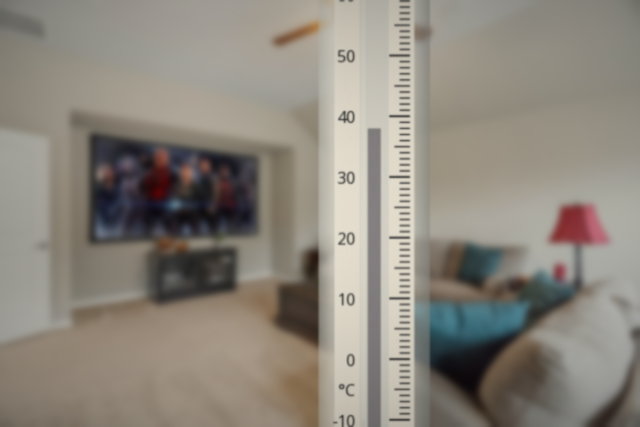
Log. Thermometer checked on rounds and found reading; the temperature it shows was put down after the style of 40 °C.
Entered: 38 °C
